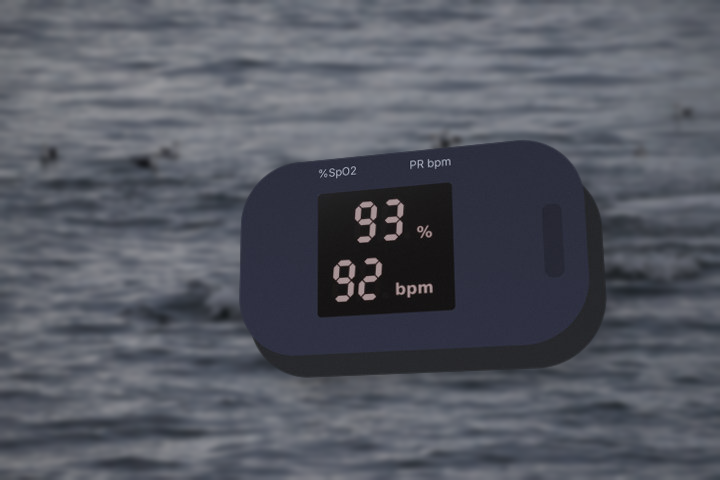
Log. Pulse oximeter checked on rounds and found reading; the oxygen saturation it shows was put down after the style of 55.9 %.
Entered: 93 %
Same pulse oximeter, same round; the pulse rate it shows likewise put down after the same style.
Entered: 92 bpm
